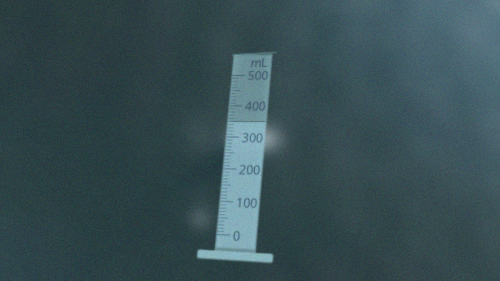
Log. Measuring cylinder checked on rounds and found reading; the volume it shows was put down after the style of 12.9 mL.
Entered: 350 mL
